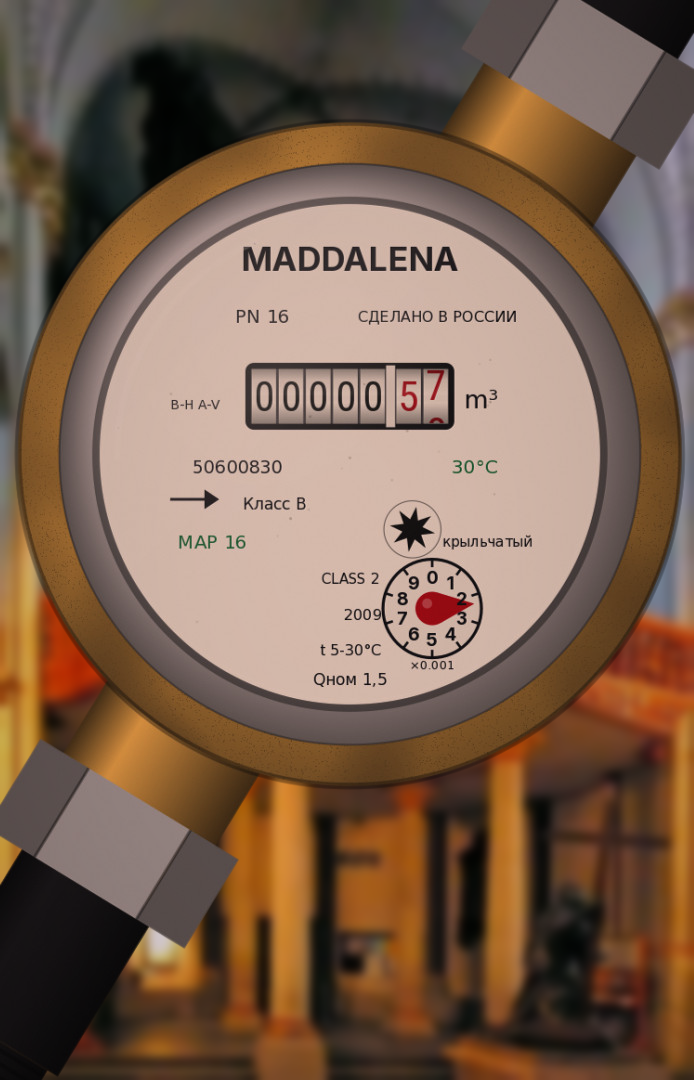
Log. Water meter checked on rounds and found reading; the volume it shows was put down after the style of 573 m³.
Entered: 0.572 m³
